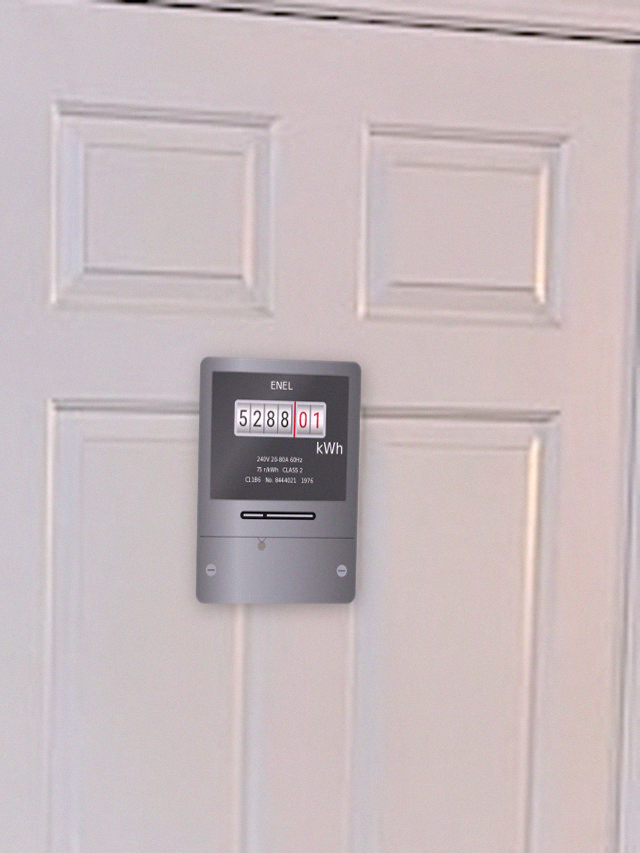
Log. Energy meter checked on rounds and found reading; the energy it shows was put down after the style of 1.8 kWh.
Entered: 5288.01 kWh
